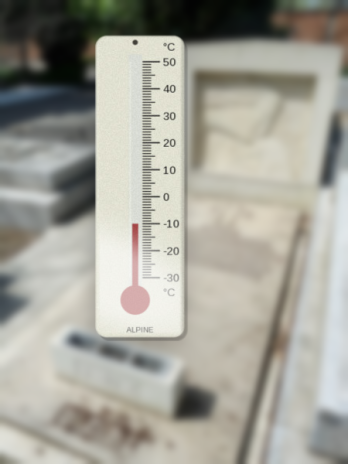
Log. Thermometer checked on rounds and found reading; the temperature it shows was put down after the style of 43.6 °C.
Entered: -10 °C
